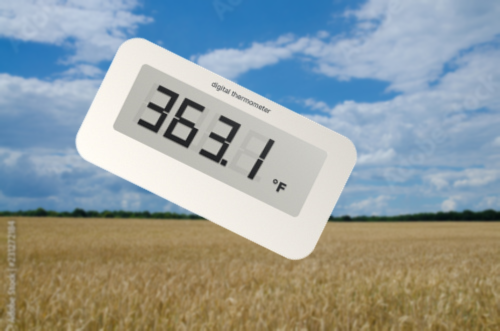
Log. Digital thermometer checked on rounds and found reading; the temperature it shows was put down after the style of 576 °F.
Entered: 363.1 °F
